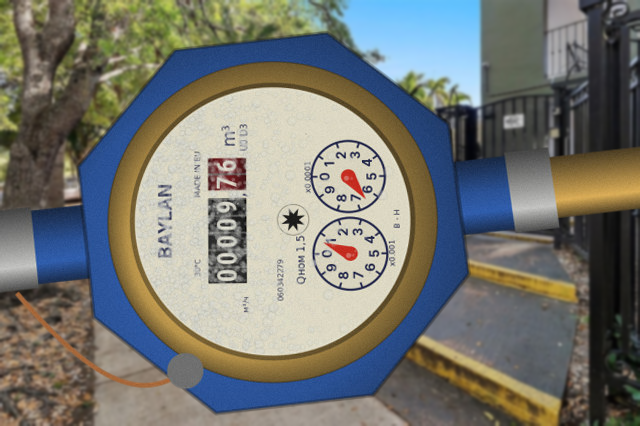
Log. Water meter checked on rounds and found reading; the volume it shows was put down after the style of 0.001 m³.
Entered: 9.7606 m³
